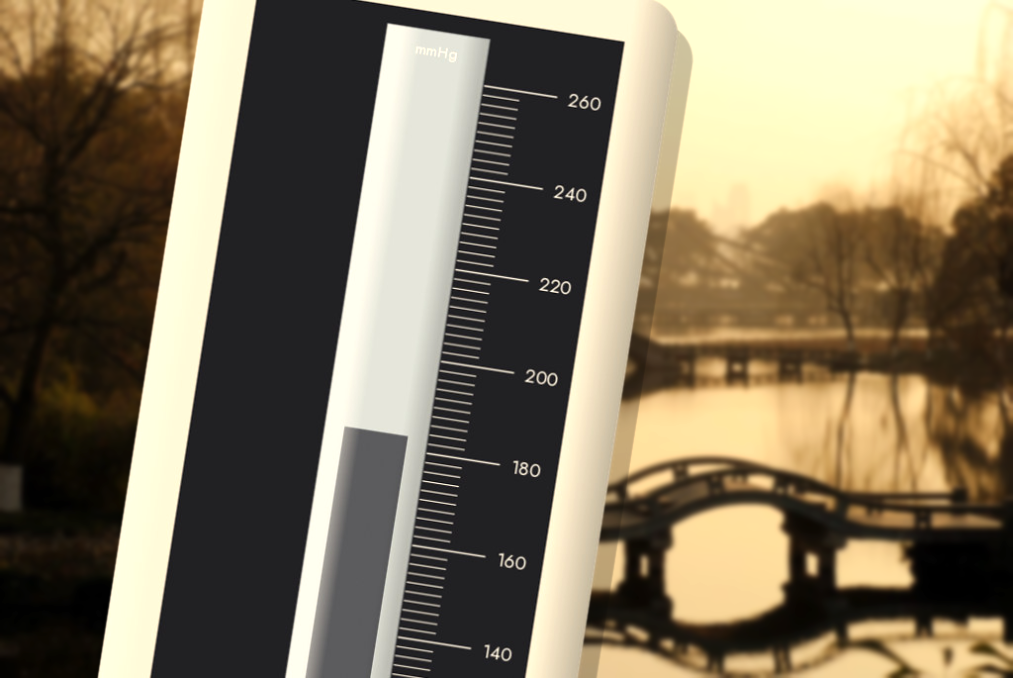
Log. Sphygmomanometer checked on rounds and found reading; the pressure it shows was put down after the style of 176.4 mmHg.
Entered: 183 mmHg
